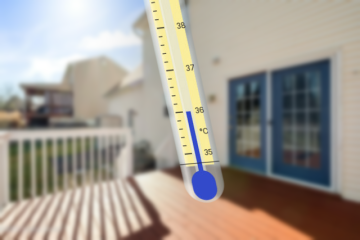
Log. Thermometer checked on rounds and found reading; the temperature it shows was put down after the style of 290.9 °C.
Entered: 36 °C
